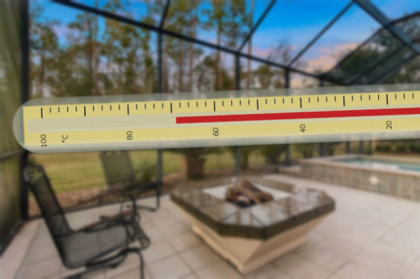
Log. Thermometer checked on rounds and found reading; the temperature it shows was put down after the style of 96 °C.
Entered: 69 °C
